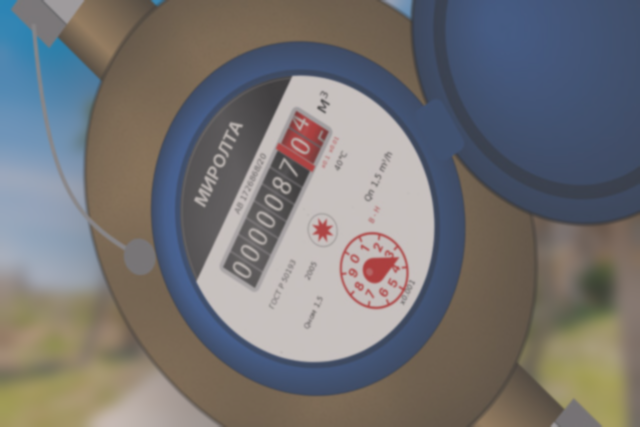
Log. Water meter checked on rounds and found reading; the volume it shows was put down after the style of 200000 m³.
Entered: 87.043 m³
